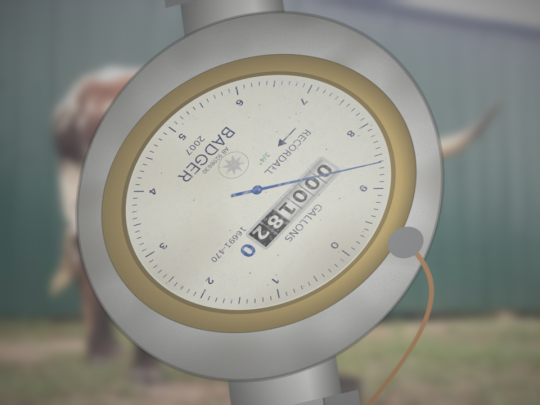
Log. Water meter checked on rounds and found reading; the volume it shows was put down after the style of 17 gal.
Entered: 1818.6 gal
